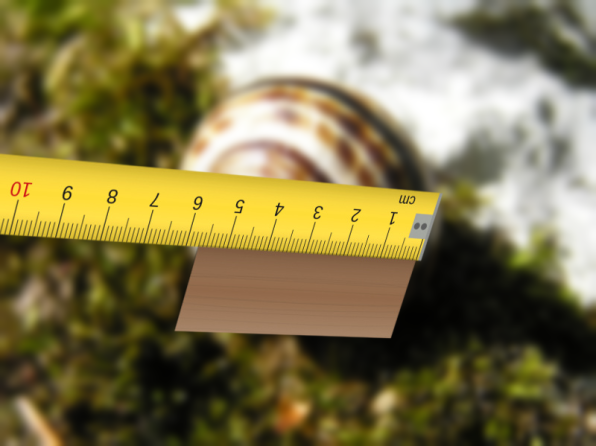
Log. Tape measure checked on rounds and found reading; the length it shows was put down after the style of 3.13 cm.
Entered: 5.7 cm
